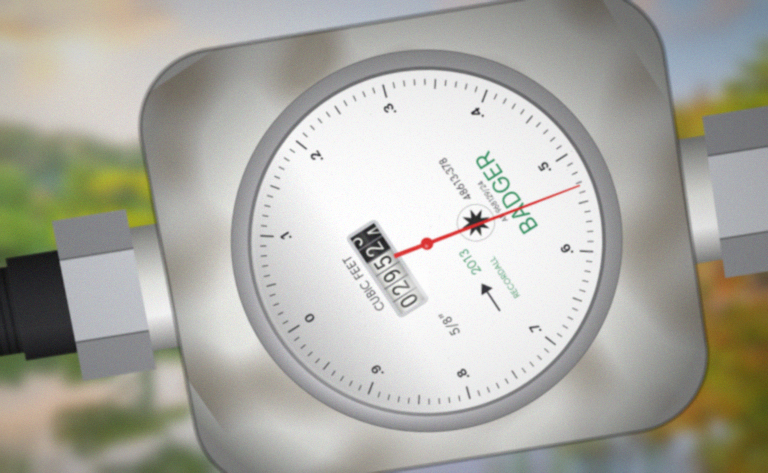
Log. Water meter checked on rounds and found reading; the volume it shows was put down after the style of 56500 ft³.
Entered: 29523.53 ft³
